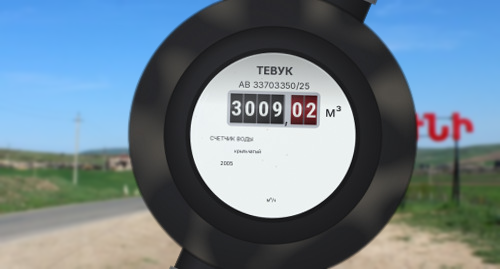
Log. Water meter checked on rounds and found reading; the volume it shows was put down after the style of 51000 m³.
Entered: 3009.02 m³
